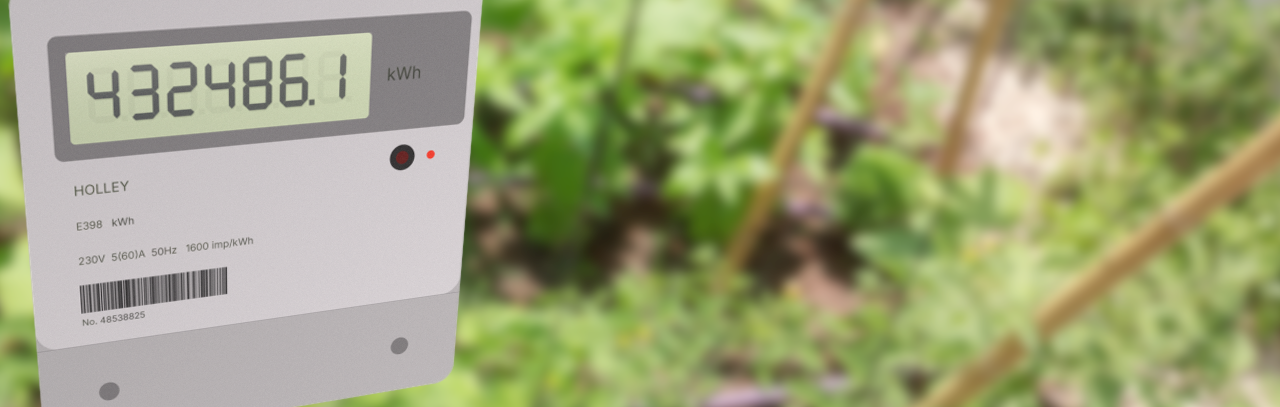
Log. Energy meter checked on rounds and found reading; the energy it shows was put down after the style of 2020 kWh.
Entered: 432486.1 kWh
